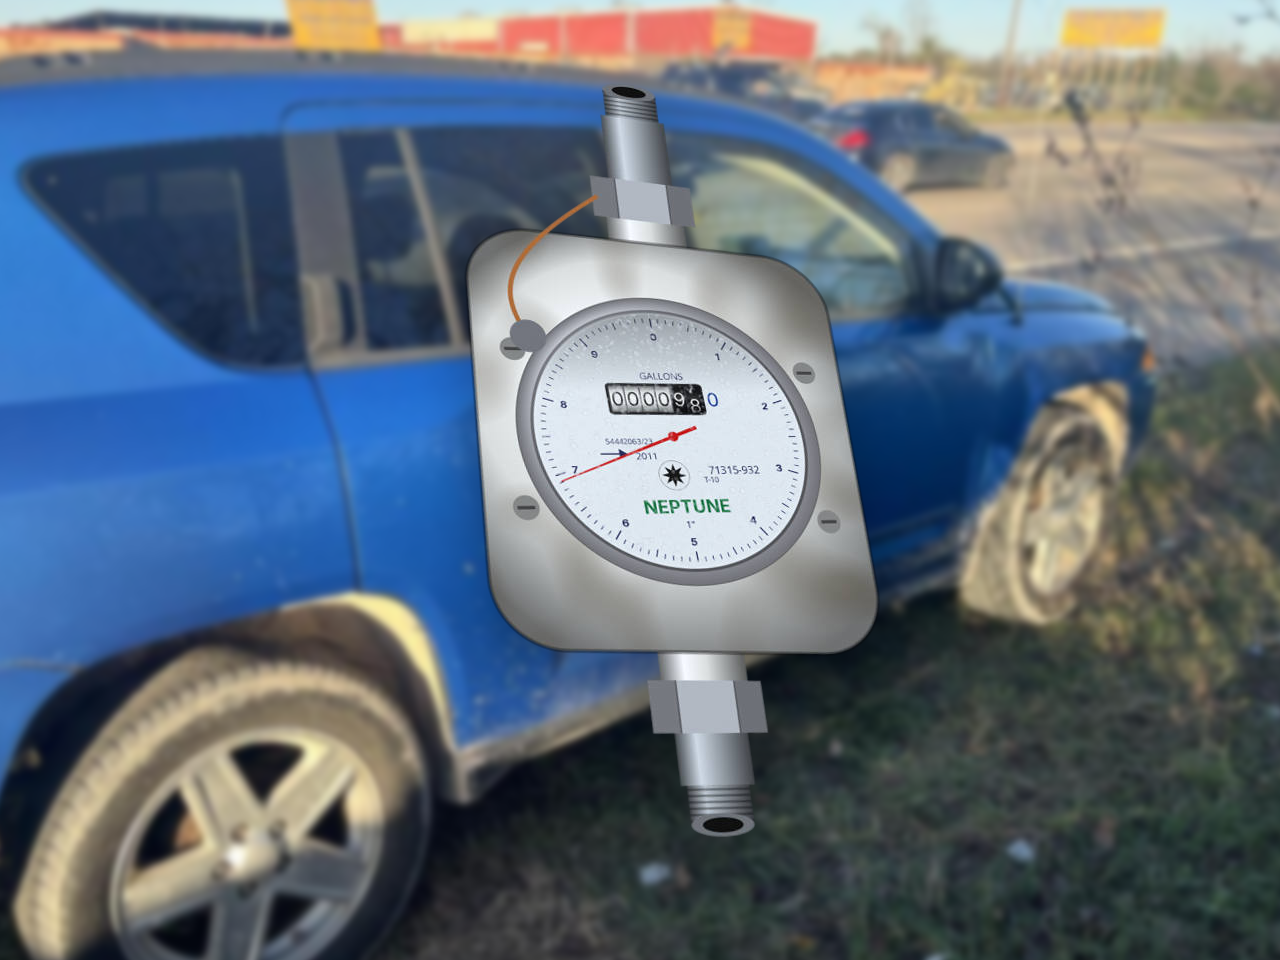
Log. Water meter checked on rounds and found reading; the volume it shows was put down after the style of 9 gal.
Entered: 976.9 gal
